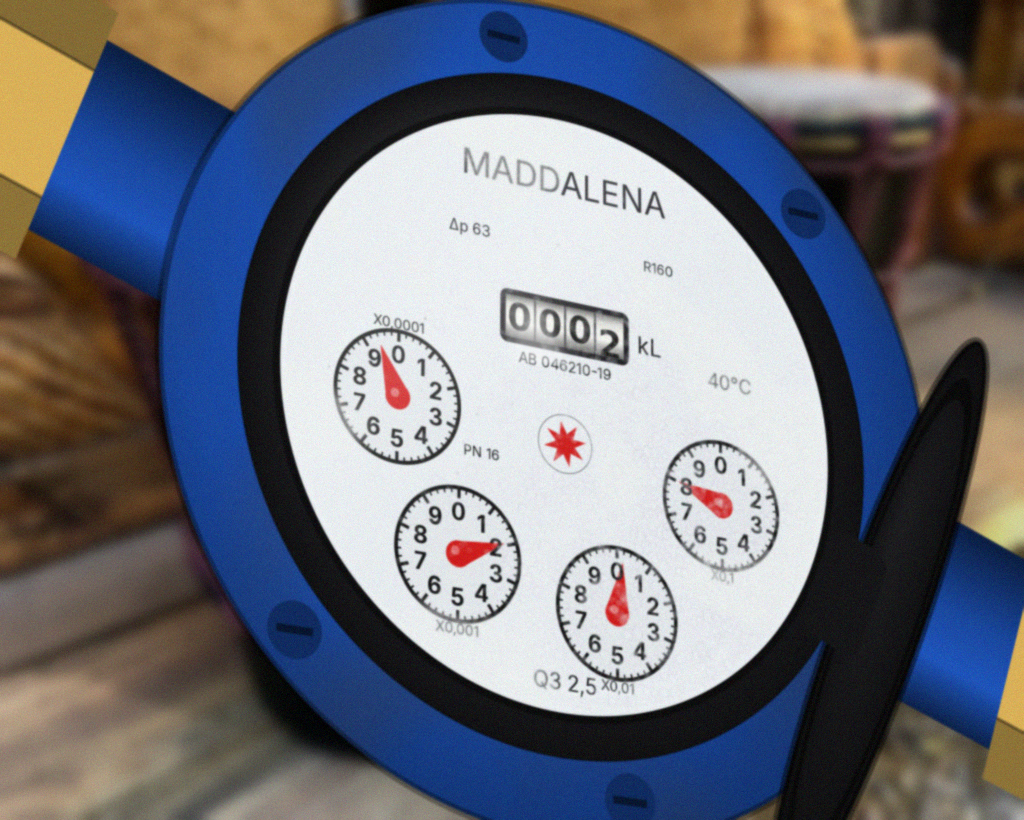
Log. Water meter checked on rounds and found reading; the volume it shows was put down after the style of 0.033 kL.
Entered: 1.8019 kL
